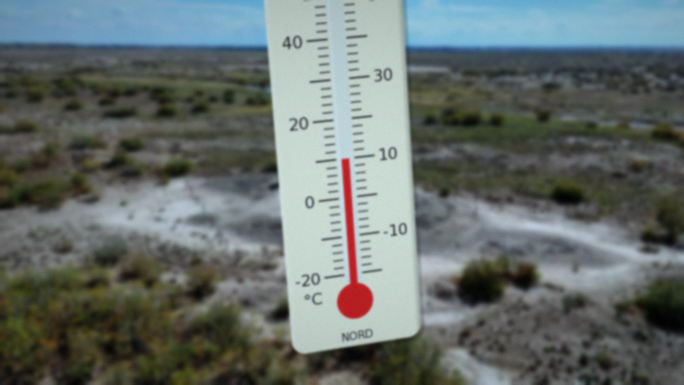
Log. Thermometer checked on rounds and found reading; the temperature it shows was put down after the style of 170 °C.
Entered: 10 °C
